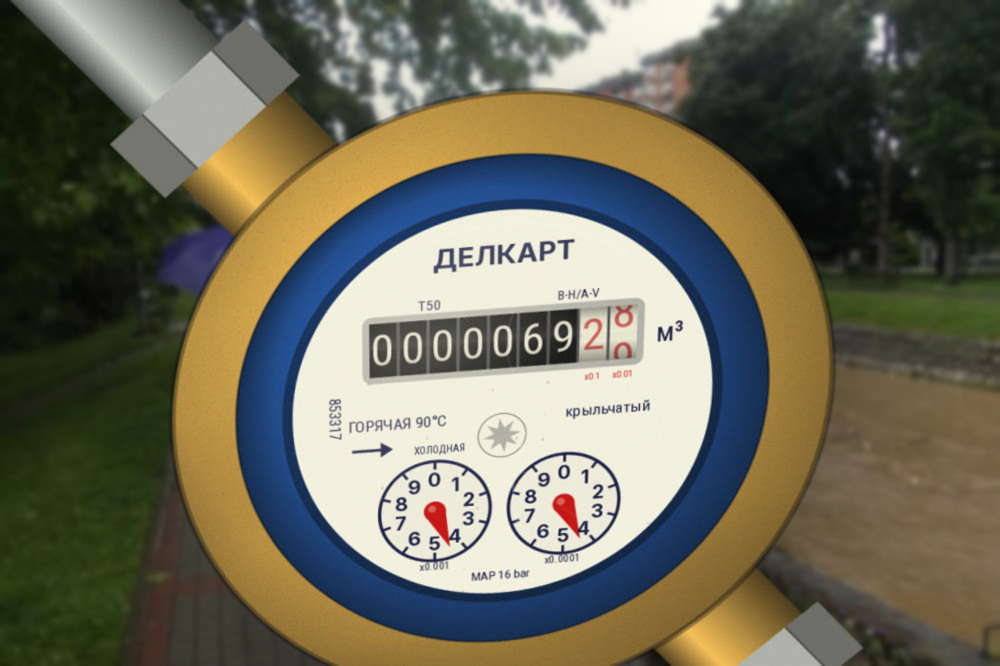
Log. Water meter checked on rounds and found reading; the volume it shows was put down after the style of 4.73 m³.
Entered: 69.2844 m³
